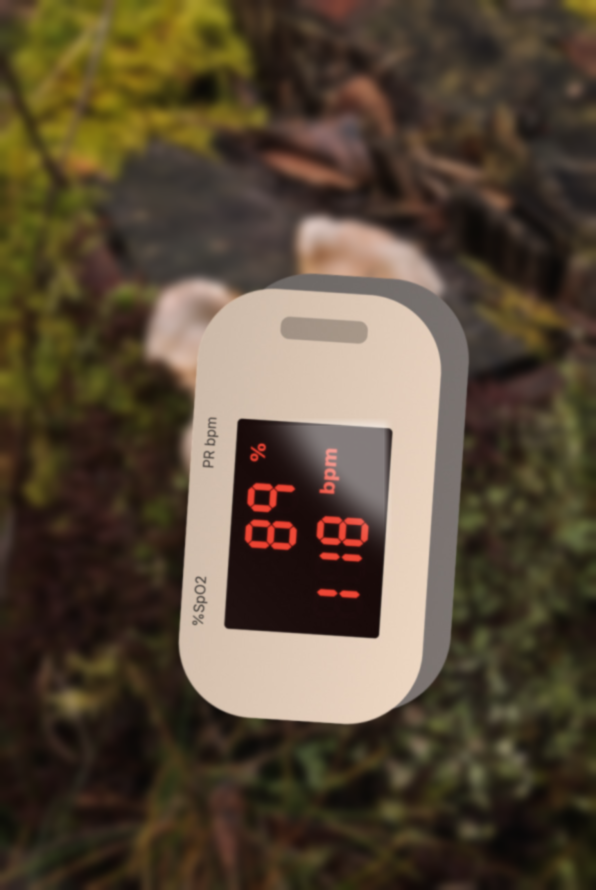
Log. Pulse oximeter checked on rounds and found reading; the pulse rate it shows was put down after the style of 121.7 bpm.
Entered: 118 bpm
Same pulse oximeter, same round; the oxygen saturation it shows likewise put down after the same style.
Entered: 89 %
